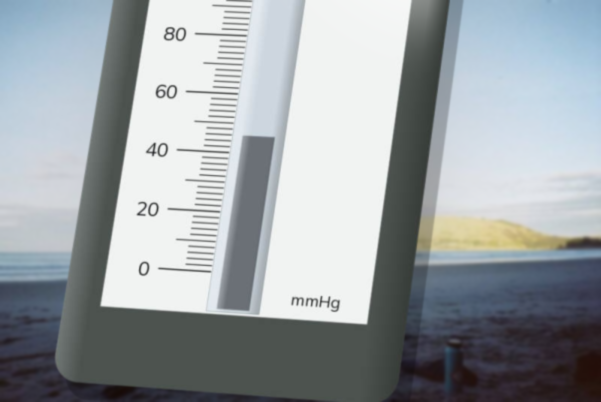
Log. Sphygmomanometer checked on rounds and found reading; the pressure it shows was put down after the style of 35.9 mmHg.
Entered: 46 mmHg
